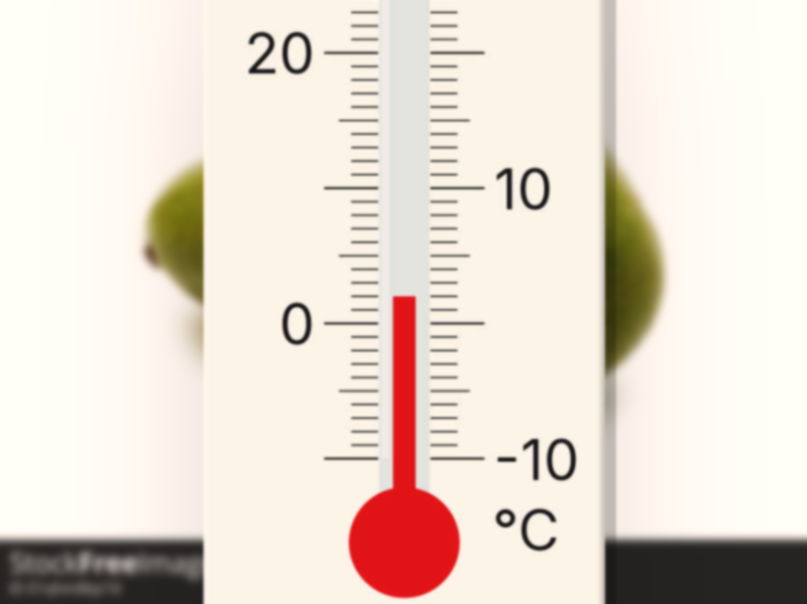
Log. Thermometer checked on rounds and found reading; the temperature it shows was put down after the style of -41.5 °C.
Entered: 2 °C
